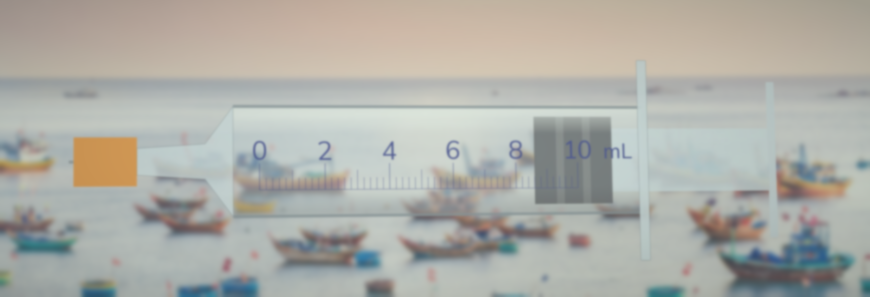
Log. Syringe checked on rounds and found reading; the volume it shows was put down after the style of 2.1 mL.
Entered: 8.6 mL
